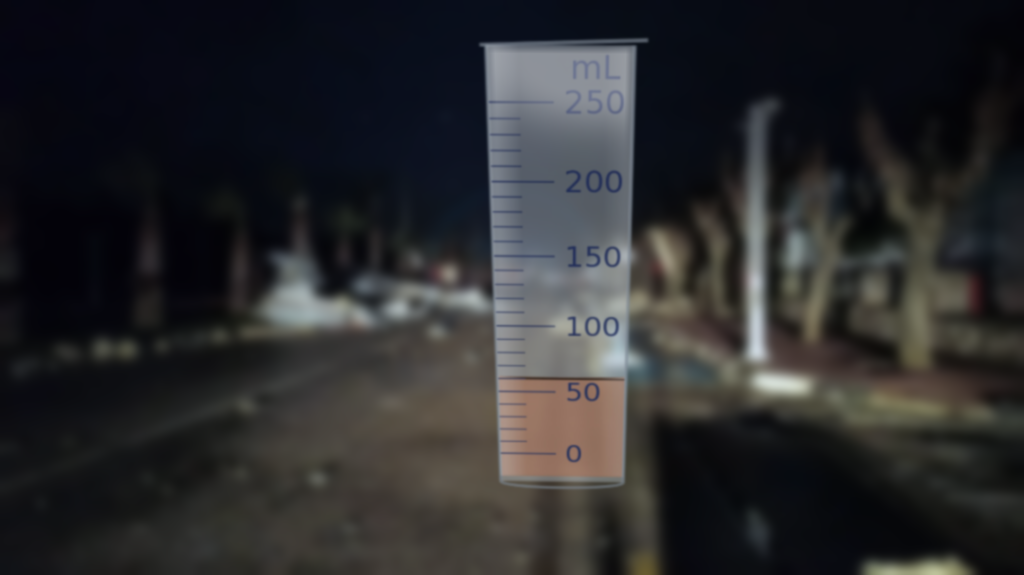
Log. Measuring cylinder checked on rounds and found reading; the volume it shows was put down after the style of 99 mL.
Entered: 60 mL
